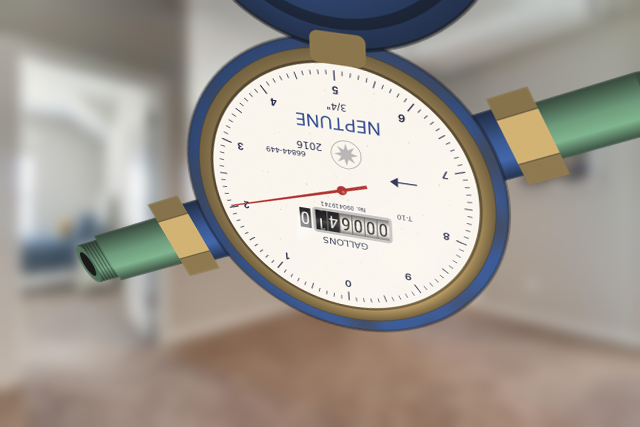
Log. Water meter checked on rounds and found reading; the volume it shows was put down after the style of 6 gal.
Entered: 6412.0 gal
